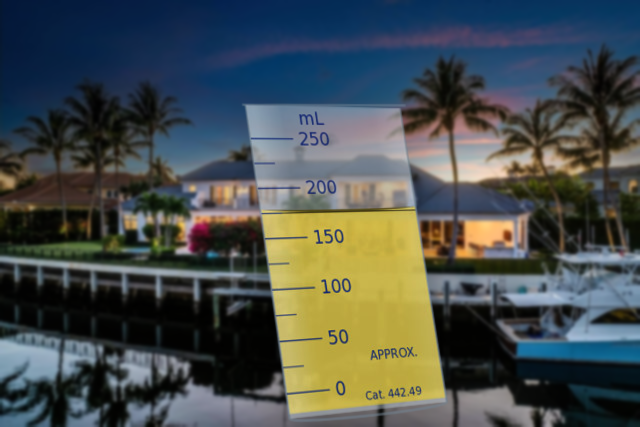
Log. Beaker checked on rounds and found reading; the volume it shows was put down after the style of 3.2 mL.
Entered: 175 mL
